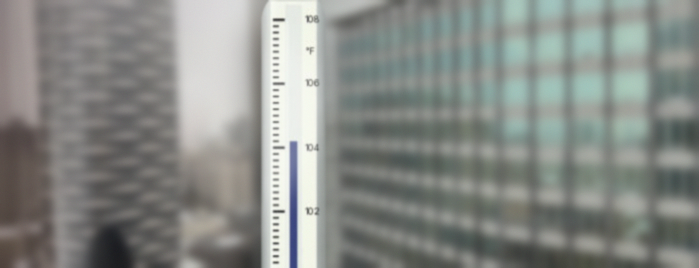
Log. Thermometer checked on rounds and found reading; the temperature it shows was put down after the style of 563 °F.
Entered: 104.2 °F
